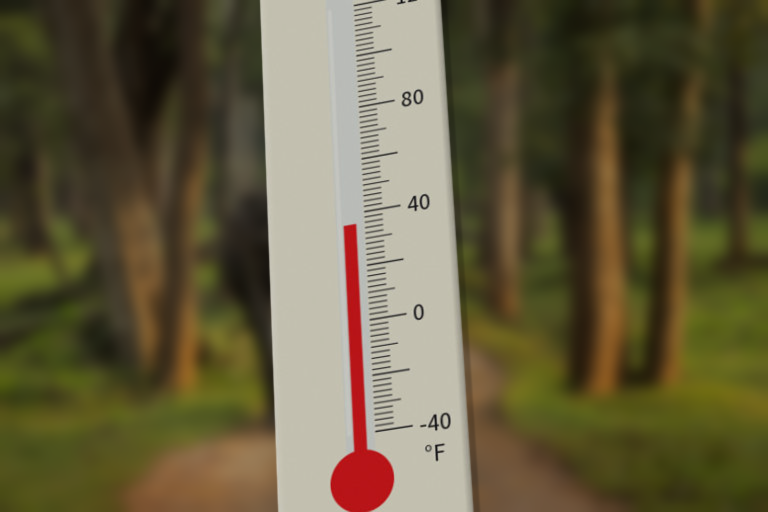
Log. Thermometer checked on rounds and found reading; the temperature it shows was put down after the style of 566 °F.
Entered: 36 °F
